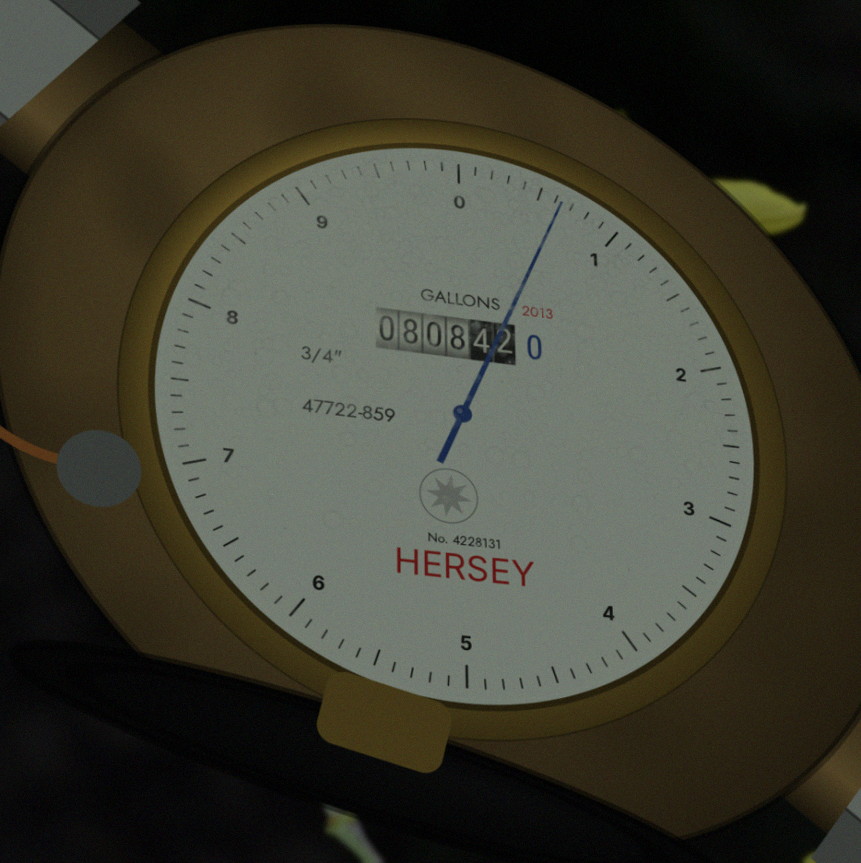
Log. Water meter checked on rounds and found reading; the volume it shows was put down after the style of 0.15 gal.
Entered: 808420.6 gal
